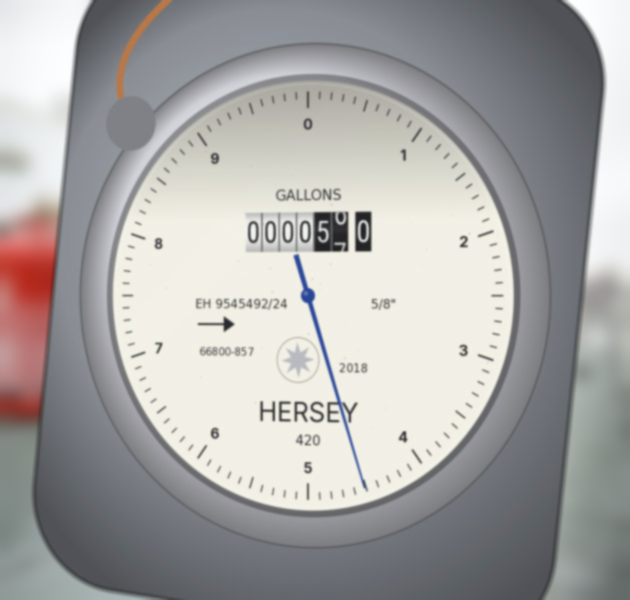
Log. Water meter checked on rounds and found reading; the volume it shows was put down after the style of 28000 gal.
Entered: 564.5 gal
